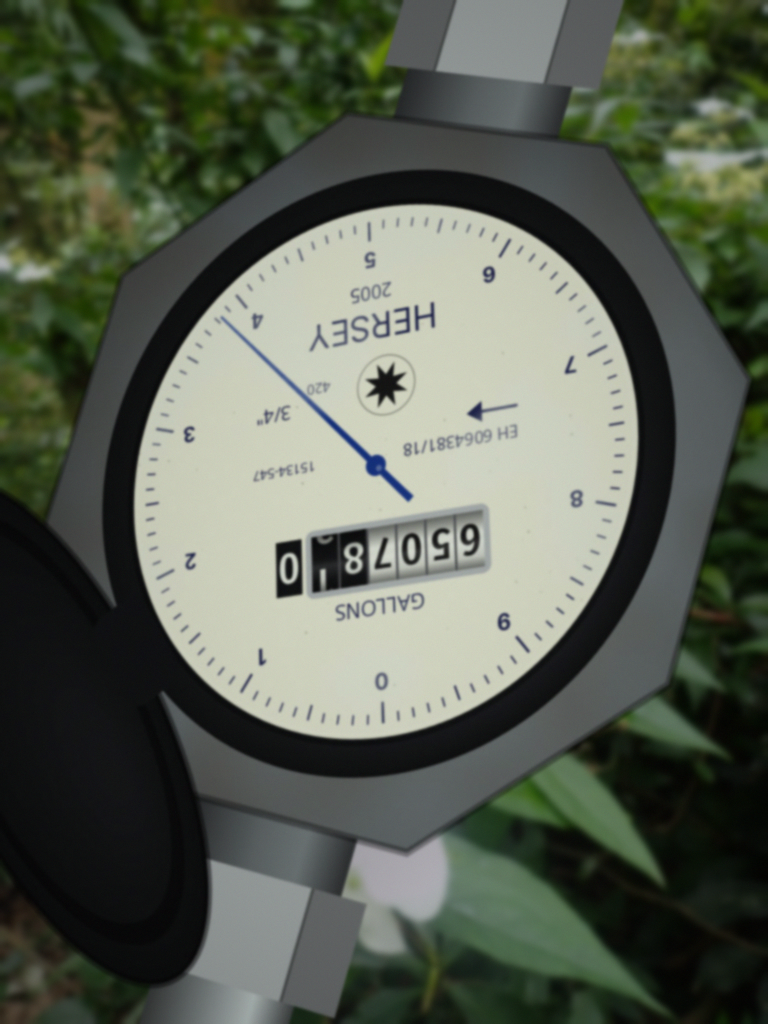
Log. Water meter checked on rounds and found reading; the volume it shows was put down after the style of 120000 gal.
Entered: 6507813.8 gal
